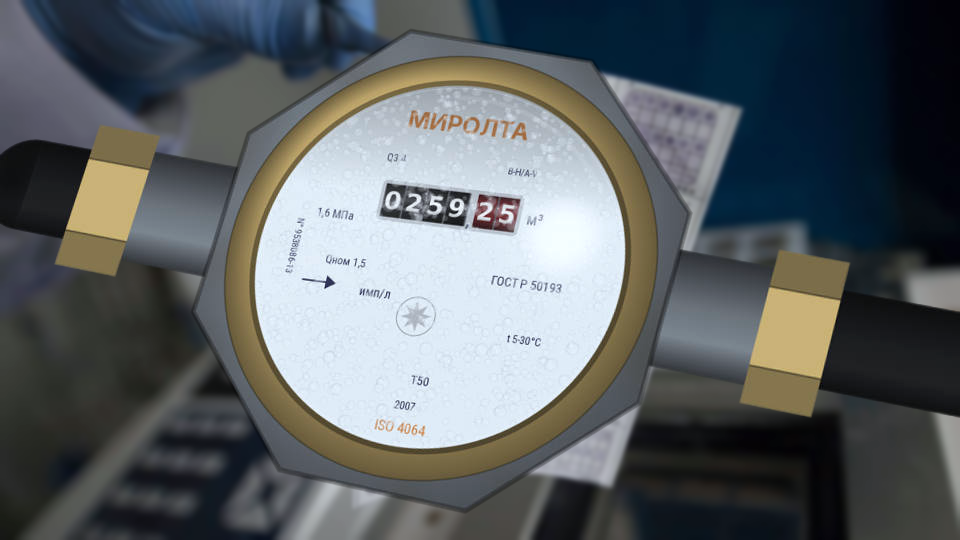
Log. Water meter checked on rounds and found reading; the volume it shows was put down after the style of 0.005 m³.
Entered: 259.25 m³
